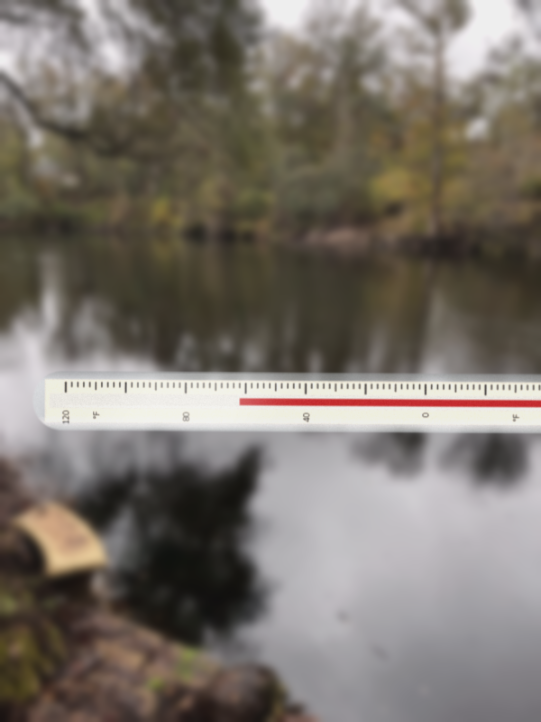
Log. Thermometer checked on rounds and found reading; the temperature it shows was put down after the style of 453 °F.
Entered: 62 °F
